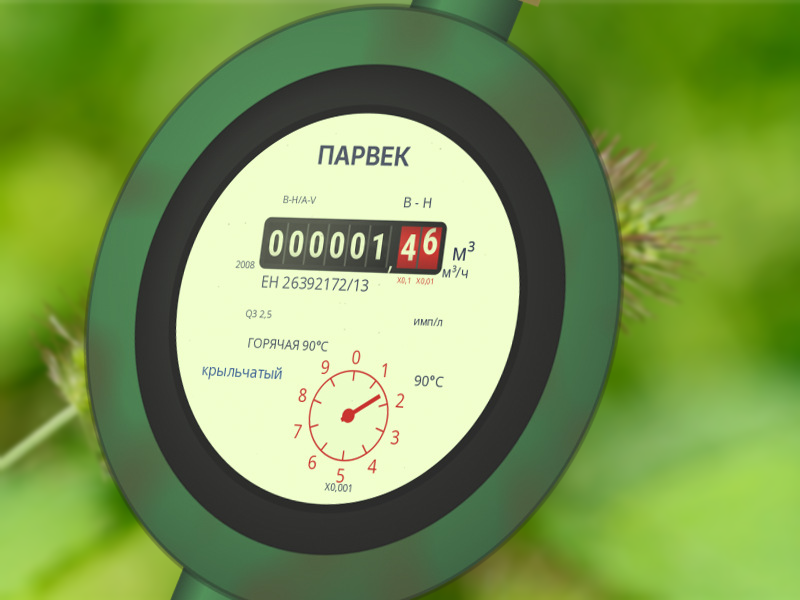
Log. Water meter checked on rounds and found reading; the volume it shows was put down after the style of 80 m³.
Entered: 1.461 m³
